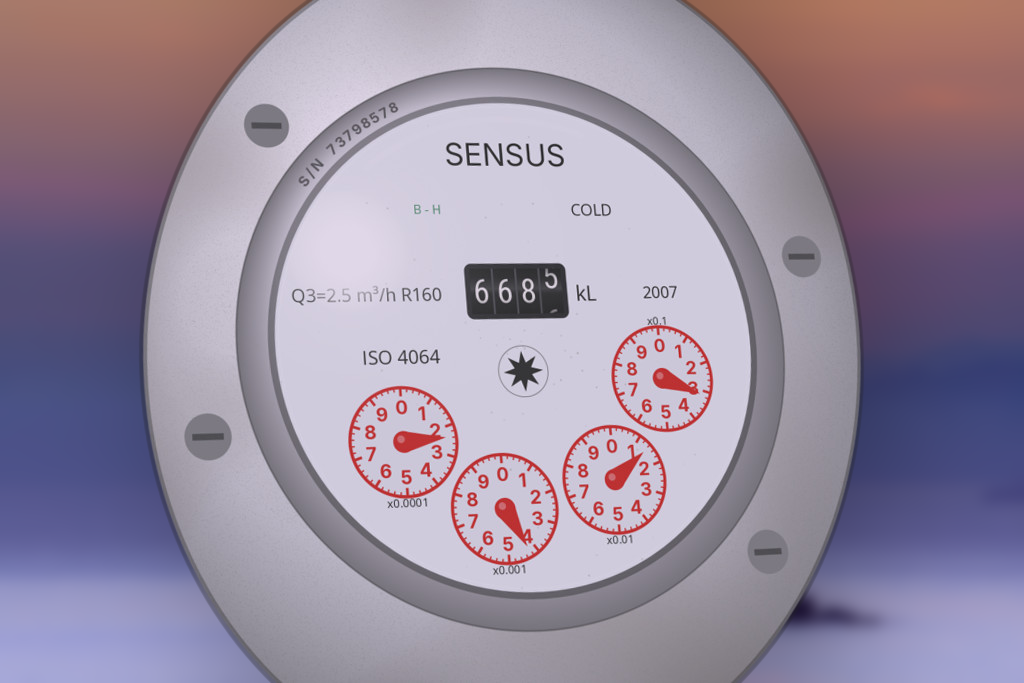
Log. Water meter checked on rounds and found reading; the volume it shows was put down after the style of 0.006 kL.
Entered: 6685.3142 kL
